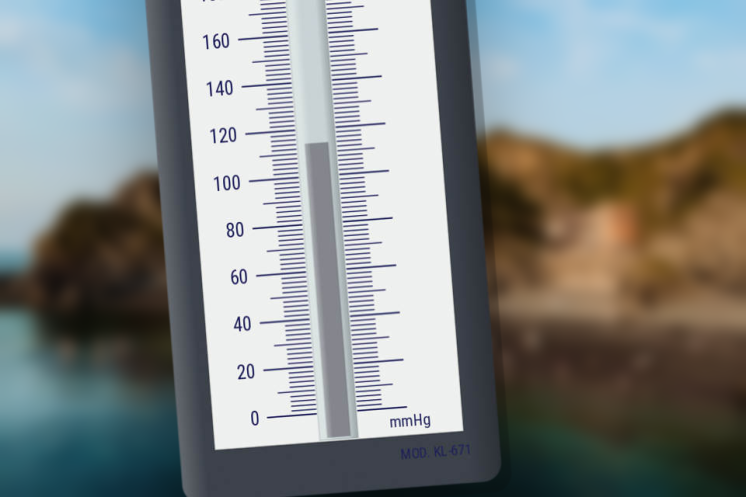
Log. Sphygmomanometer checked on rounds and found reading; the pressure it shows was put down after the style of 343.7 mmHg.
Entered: 114 mmHg
